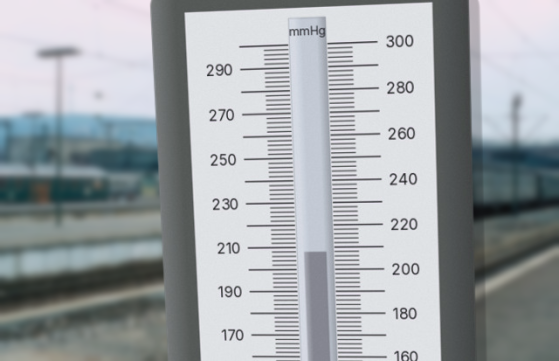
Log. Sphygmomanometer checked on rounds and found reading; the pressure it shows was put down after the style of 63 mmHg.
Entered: 208 mmHg
